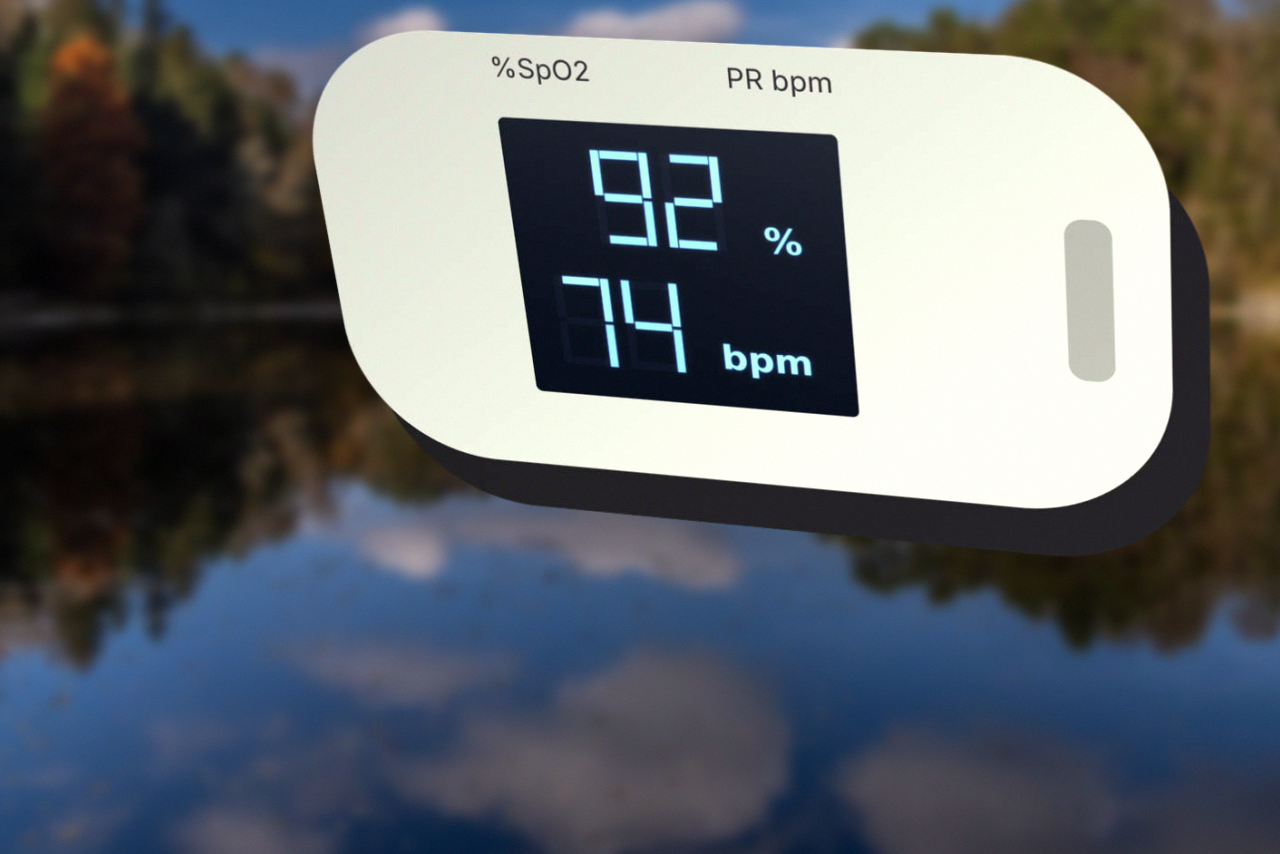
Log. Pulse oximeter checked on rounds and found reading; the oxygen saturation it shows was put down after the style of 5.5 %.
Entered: 92 %
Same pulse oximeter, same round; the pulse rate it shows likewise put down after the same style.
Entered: 74 bpm
